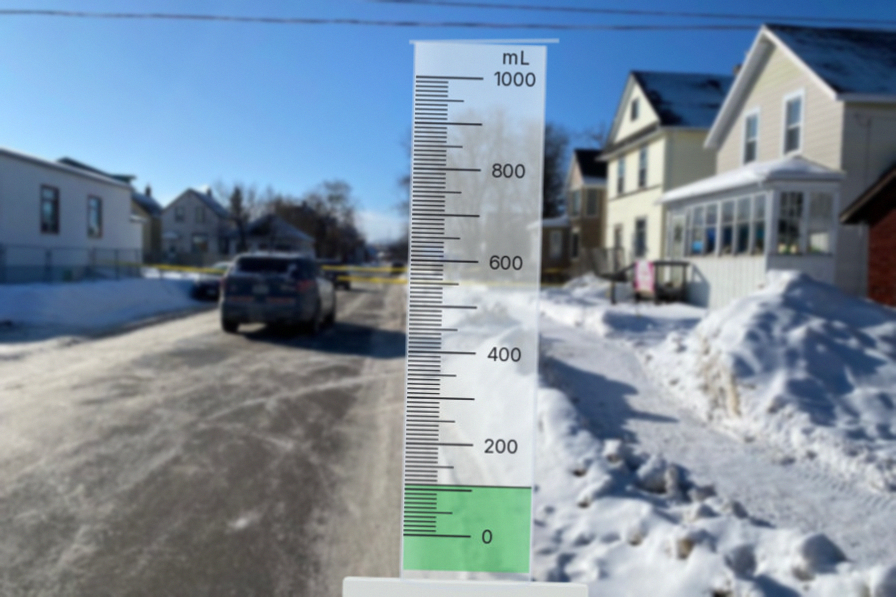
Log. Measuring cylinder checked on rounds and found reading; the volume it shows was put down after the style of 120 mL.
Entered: 110 mL
